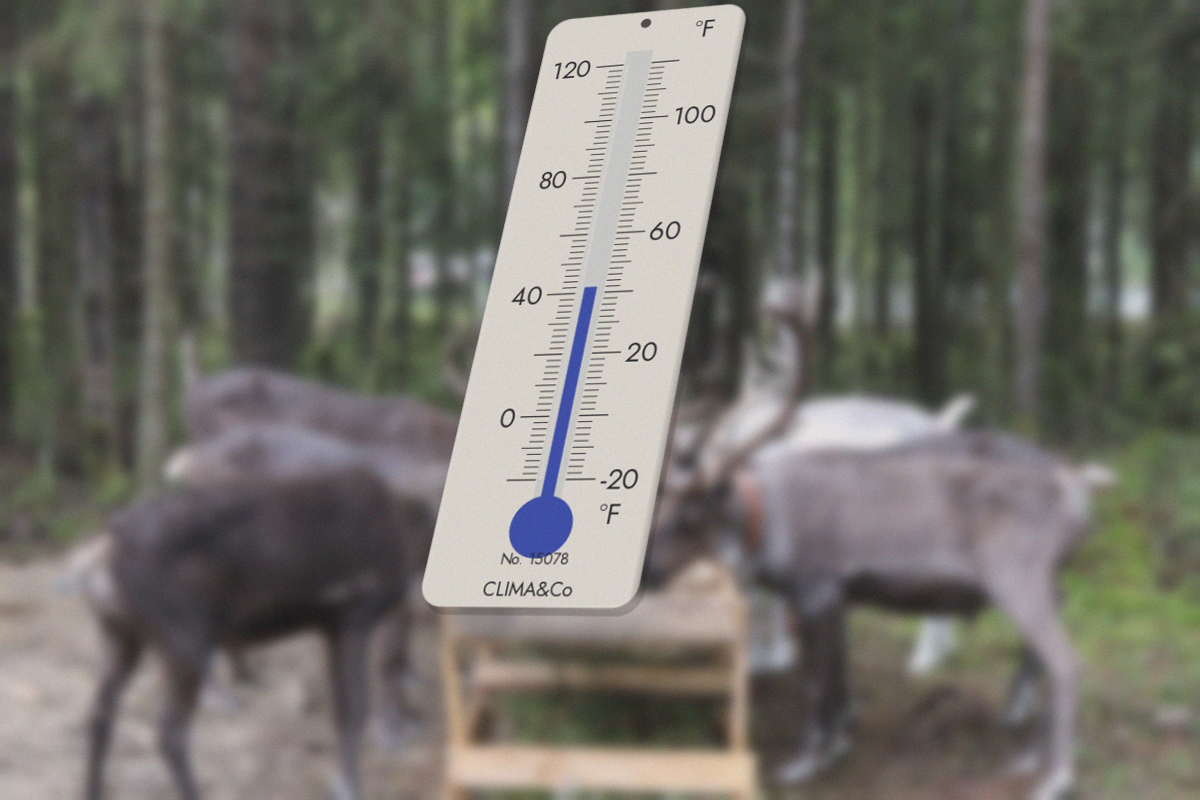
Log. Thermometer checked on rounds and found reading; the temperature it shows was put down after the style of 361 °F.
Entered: 42 °F
